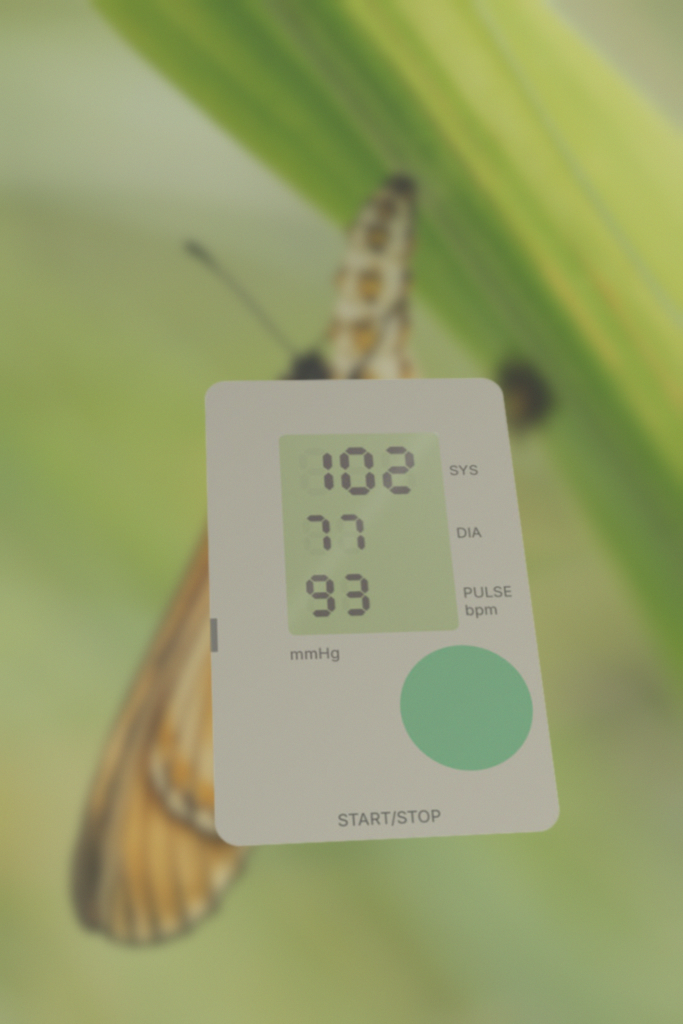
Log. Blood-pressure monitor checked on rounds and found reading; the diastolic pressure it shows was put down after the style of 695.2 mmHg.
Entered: 77 mmHg
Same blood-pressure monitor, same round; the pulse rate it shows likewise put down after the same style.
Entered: 93 bpm
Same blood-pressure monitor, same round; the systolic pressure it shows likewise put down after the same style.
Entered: 102 mmHg
